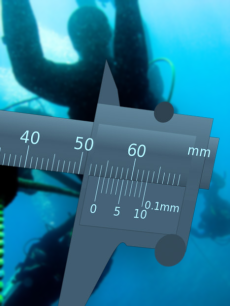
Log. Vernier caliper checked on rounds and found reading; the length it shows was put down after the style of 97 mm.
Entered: 54.0 mm
